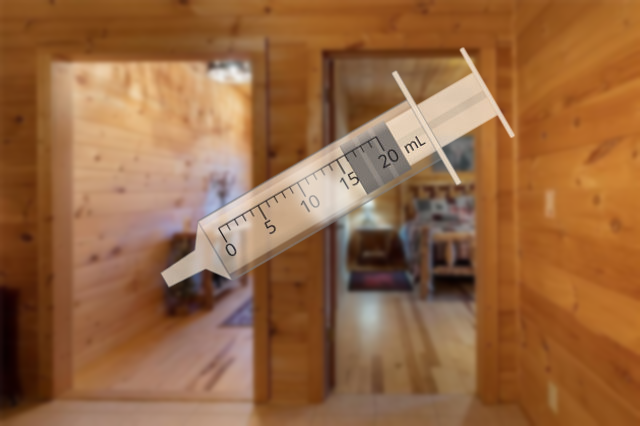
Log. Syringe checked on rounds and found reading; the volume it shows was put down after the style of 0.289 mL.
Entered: 16 mL
